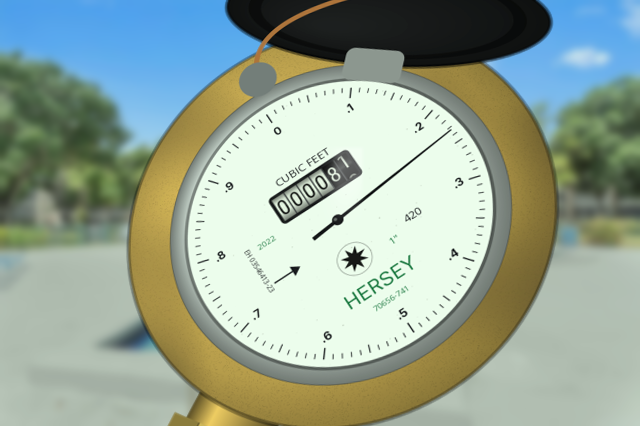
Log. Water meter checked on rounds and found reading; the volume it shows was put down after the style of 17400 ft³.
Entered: 81.23 ft³
